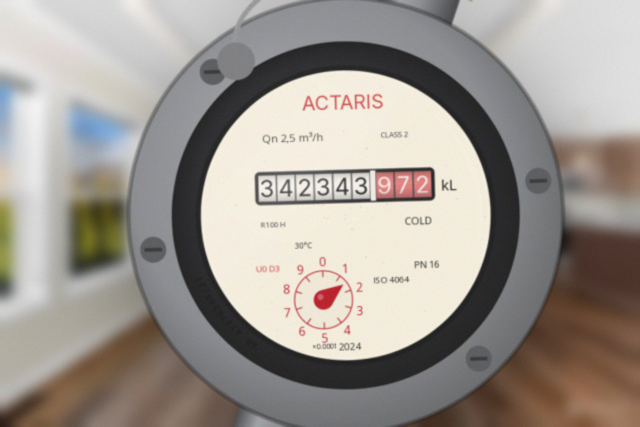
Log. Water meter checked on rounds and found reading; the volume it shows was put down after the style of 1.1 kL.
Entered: 342343.9721 kL
